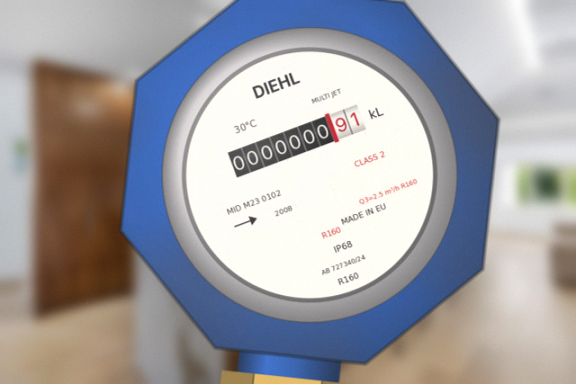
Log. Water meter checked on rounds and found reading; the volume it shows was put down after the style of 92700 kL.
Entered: 0.91 kL
